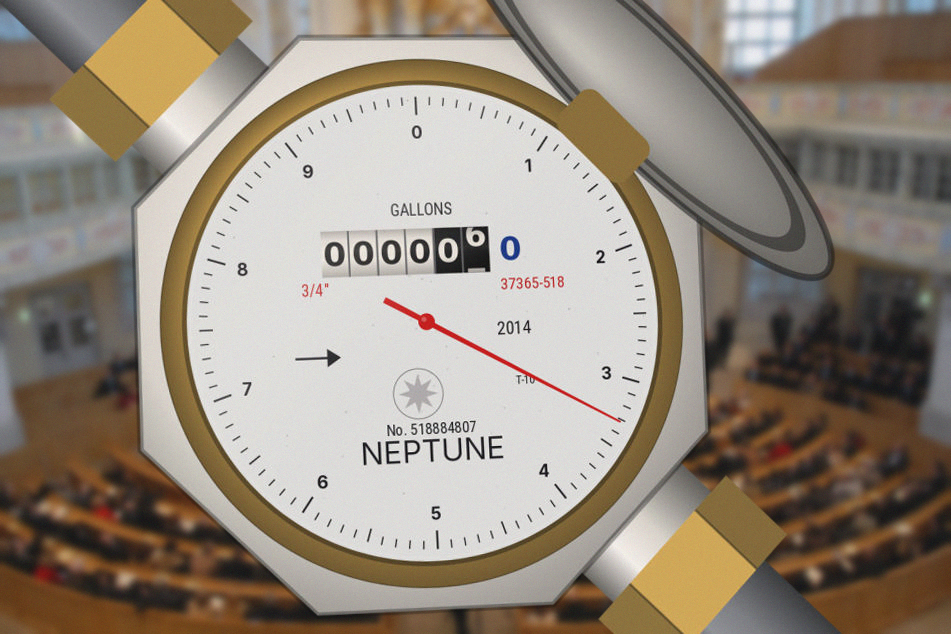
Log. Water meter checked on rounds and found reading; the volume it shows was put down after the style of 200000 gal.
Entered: 63.3 gal
